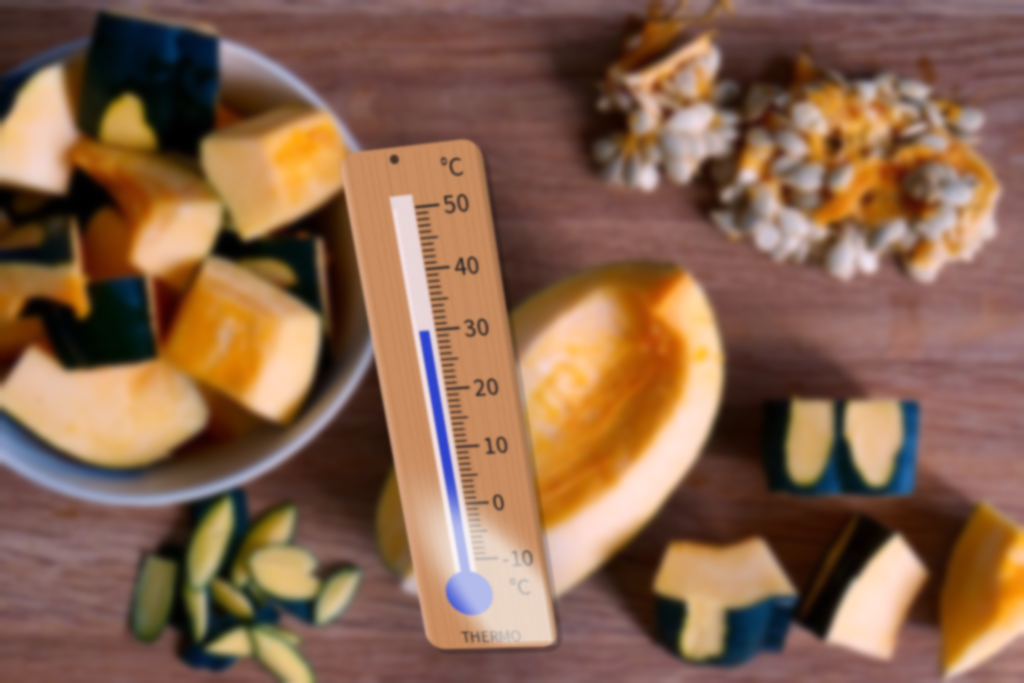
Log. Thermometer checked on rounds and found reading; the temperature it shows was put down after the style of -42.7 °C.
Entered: 30 °C
